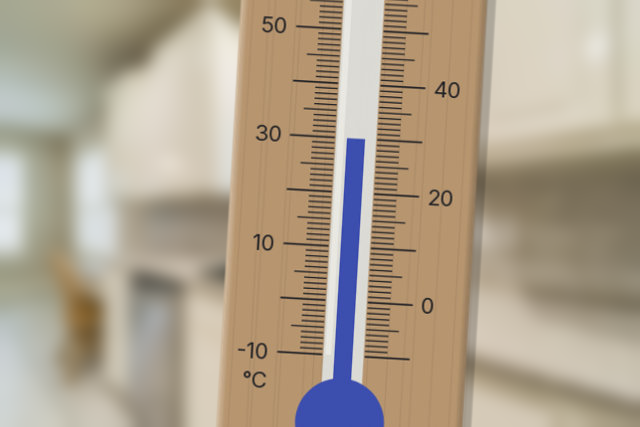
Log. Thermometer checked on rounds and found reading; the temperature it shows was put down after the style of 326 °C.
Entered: 30 °C
